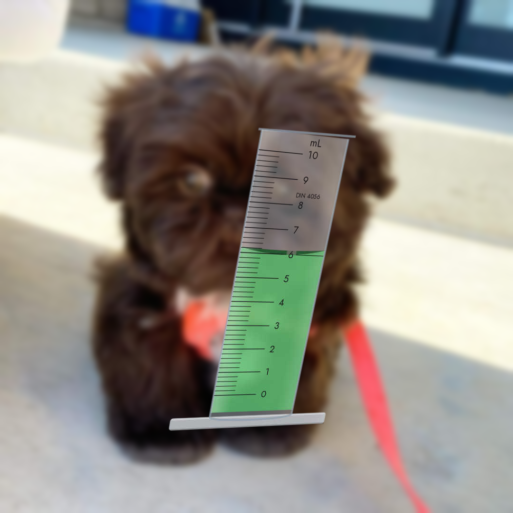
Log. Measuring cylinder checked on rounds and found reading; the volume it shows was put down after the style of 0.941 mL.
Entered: 6 mL
